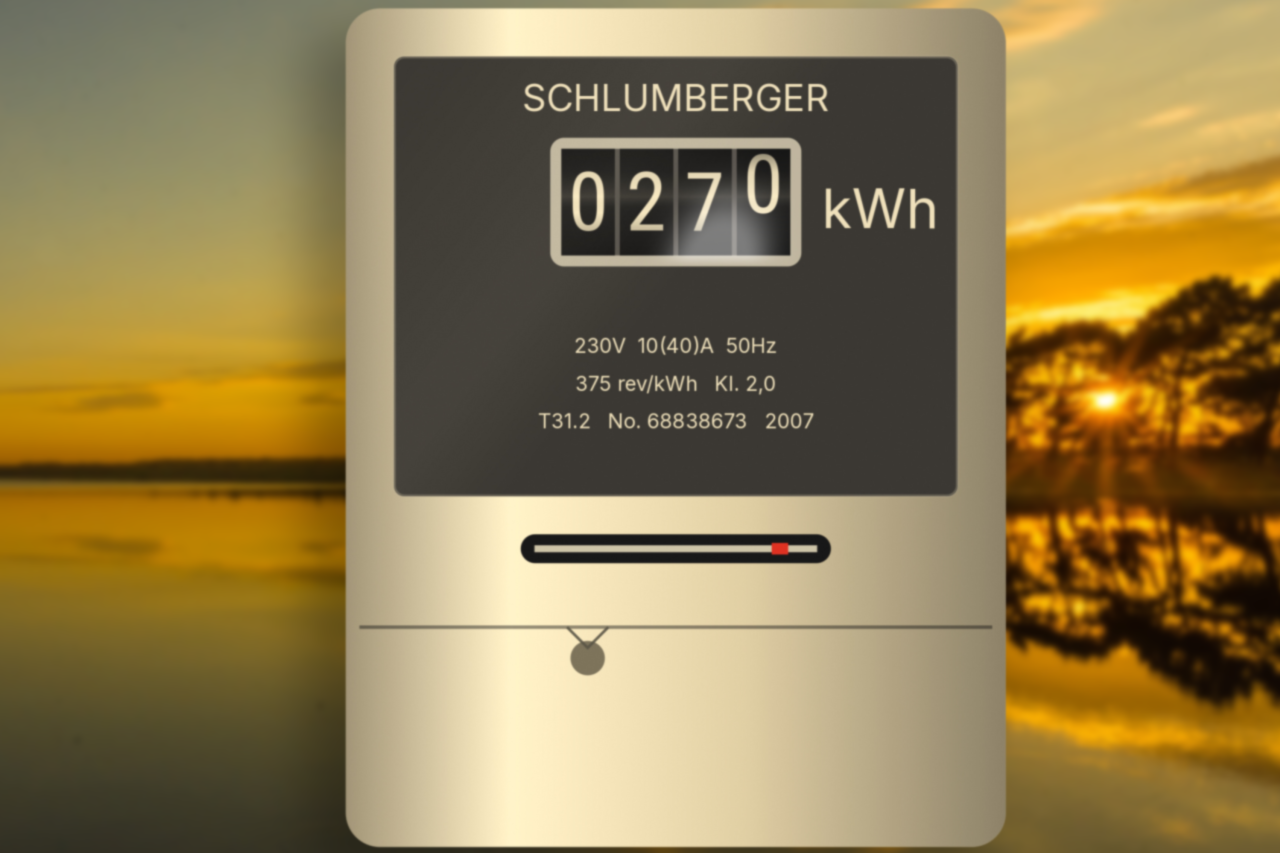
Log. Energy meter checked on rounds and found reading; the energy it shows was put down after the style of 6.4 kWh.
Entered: 270 kWh
